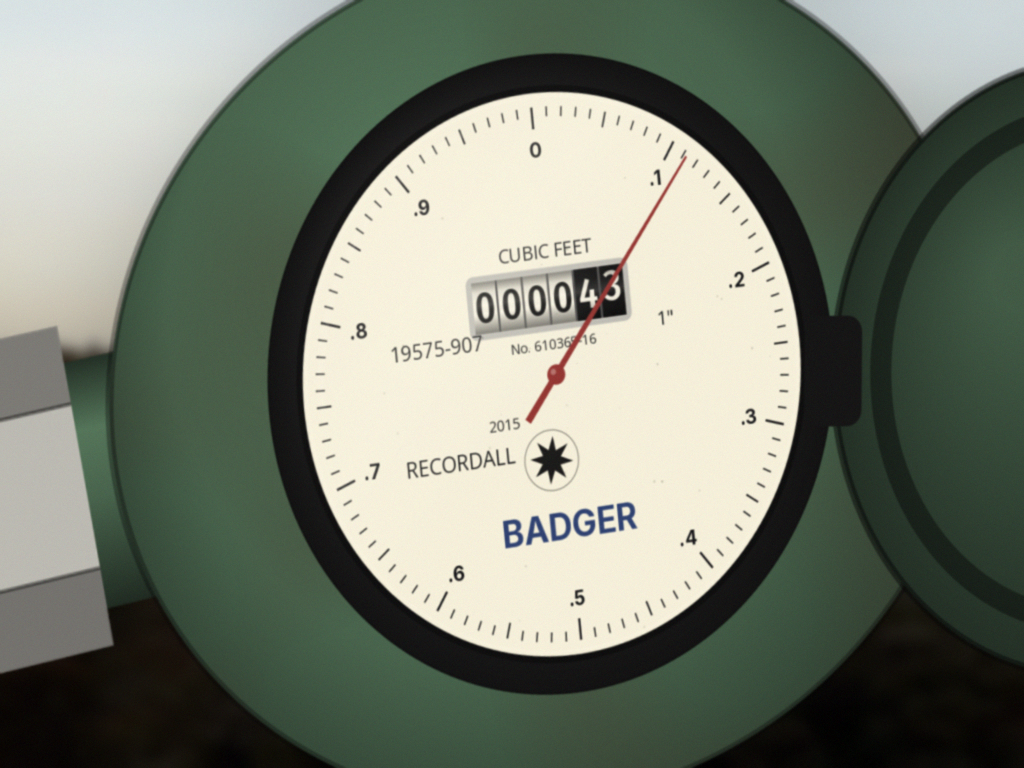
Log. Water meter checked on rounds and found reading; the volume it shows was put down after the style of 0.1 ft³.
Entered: 43.11 ft³
